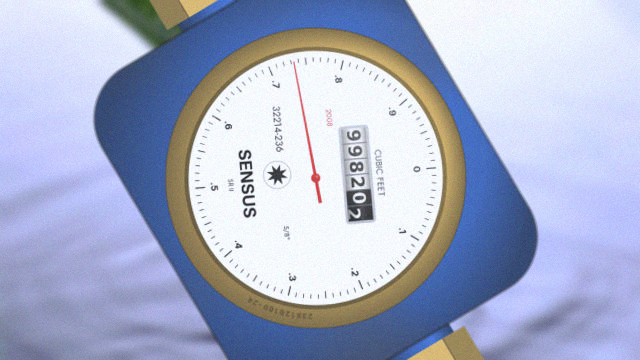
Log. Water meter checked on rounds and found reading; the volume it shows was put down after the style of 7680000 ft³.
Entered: 998201.73 ft³
